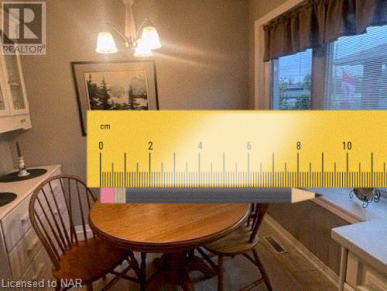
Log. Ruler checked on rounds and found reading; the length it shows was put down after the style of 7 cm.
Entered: 9 cm
